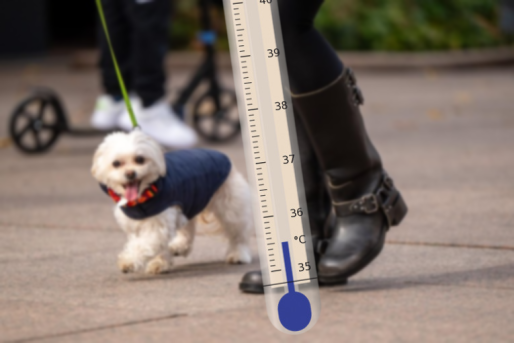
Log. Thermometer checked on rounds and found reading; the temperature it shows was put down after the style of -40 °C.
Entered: 35.5 °C
